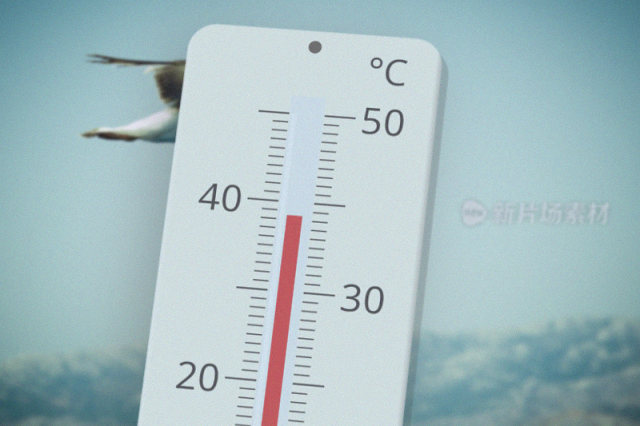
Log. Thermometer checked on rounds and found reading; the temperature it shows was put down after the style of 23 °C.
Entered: 38.5 °C
